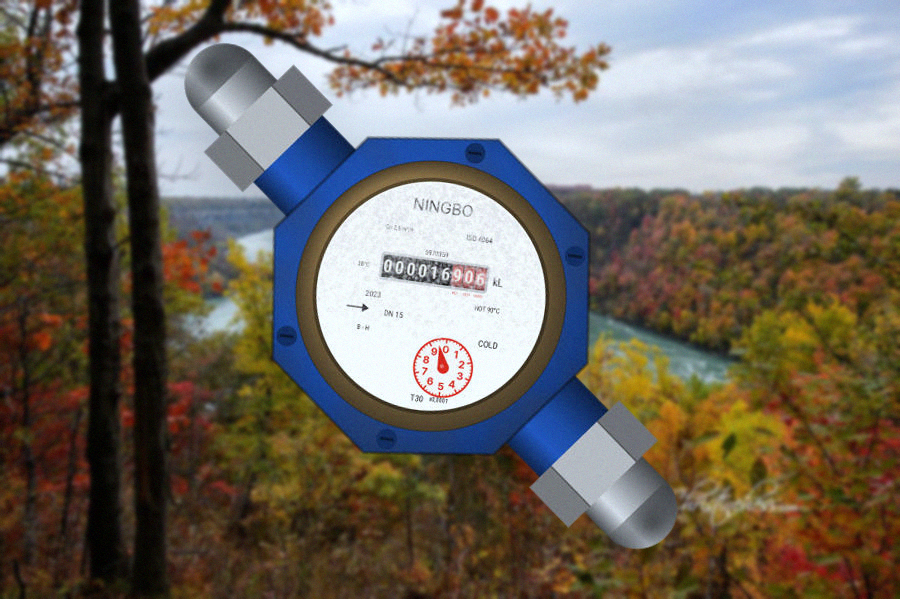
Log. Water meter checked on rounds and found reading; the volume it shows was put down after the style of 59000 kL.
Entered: 16.9059 kL
